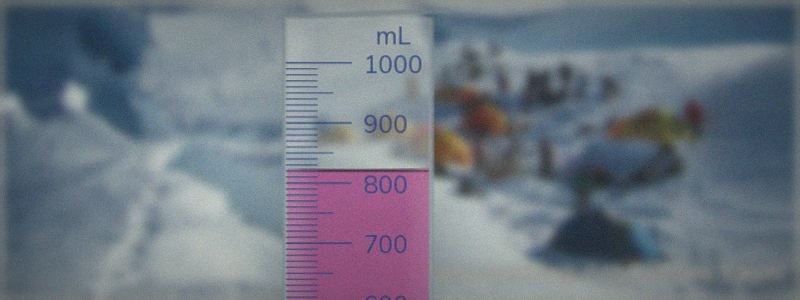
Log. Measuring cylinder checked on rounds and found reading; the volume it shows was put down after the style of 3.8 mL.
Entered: 820 mL
